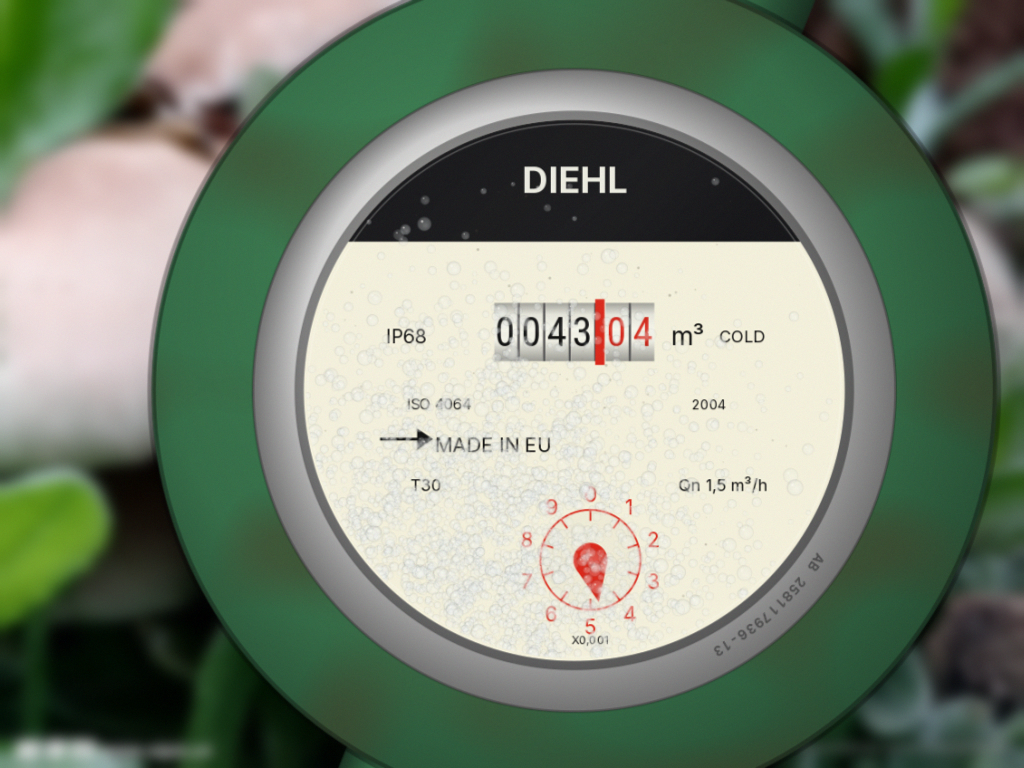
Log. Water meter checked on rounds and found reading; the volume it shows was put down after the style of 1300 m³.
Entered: 43.044 m³
